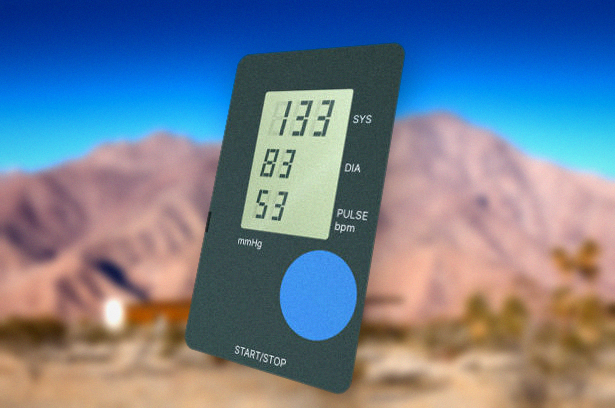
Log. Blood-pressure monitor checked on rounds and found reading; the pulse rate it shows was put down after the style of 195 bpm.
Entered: 53 bpm
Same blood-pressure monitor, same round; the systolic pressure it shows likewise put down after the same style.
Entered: 133 mmHg
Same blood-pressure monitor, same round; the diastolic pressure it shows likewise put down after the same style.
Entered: 83 mmHg
